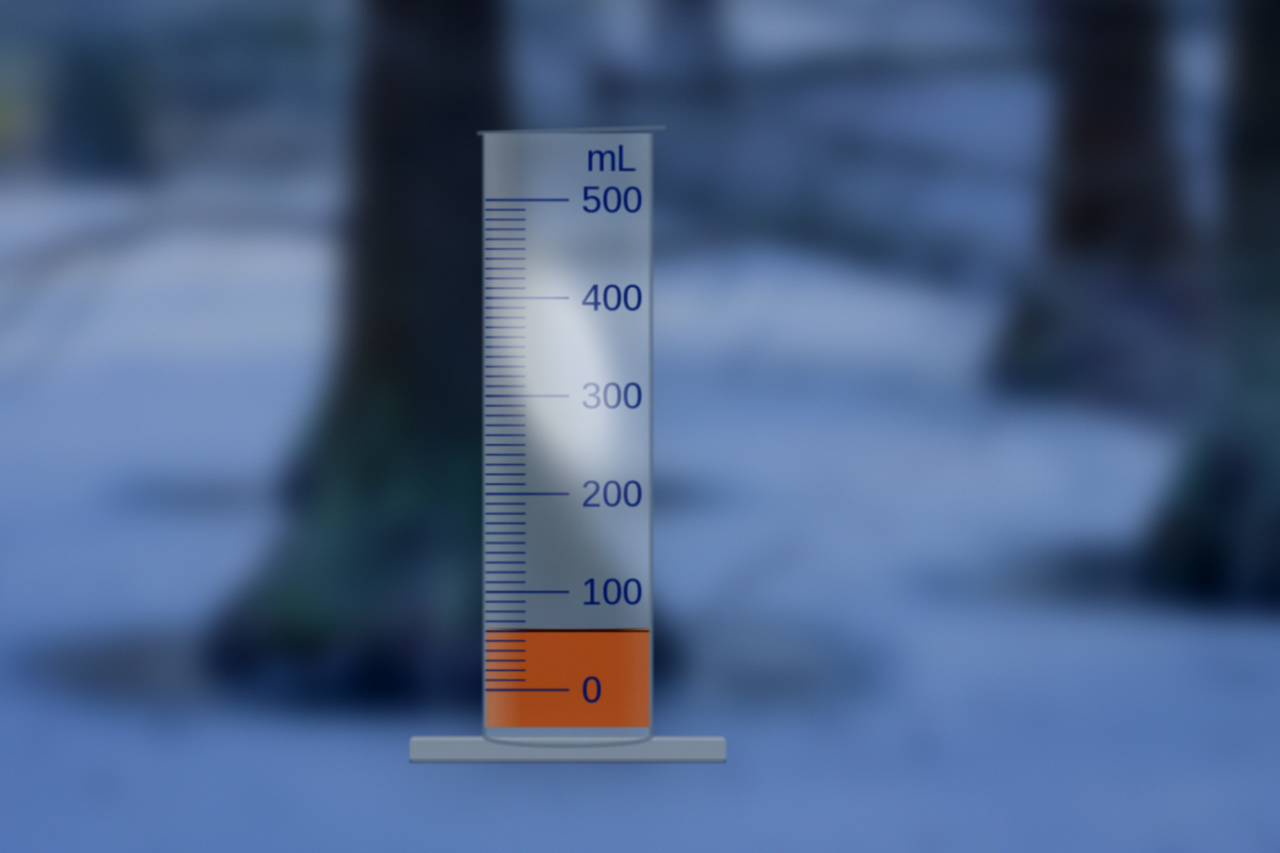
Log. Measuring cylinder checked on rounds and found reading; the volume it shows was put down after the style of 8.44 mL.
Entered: 60 mL
